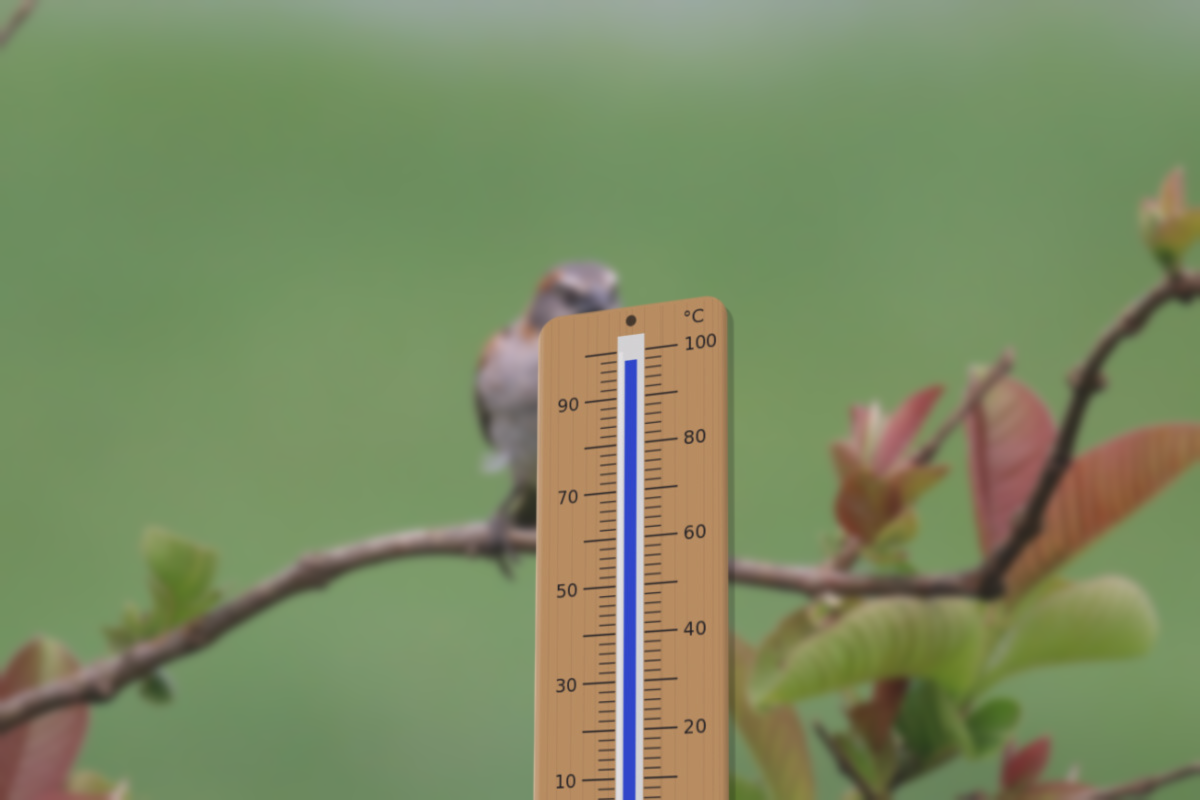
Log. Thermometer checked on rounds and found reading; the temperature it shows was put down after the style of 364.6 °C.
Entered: 98 °C
